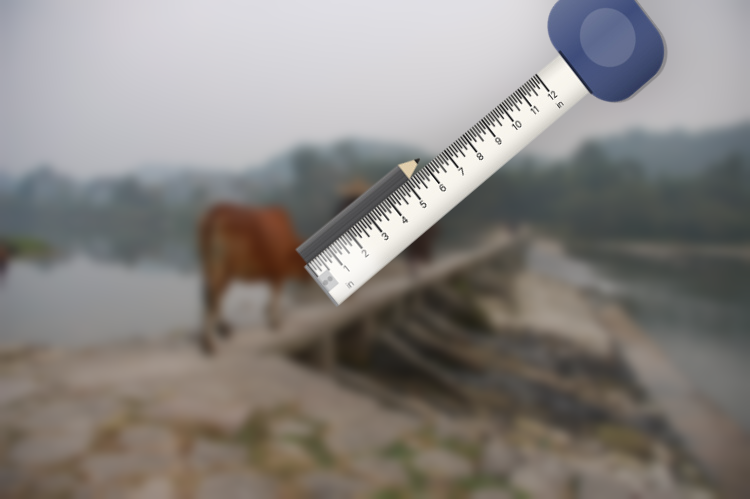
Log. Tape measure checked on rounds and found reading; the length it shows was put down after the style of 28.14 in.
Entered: 6 in
